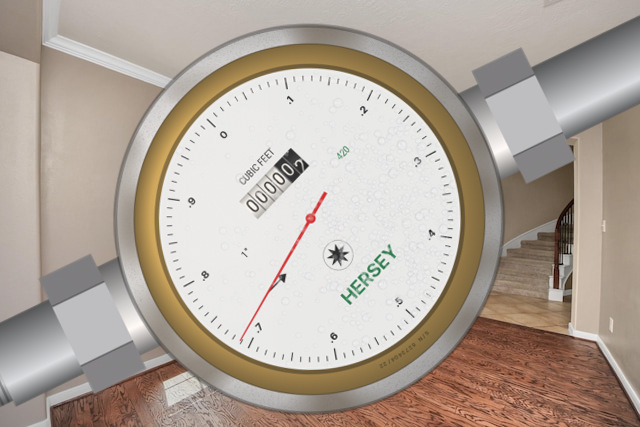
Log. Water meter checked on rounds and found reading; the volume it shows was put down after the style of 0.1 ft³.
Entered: 1.71 ft³
